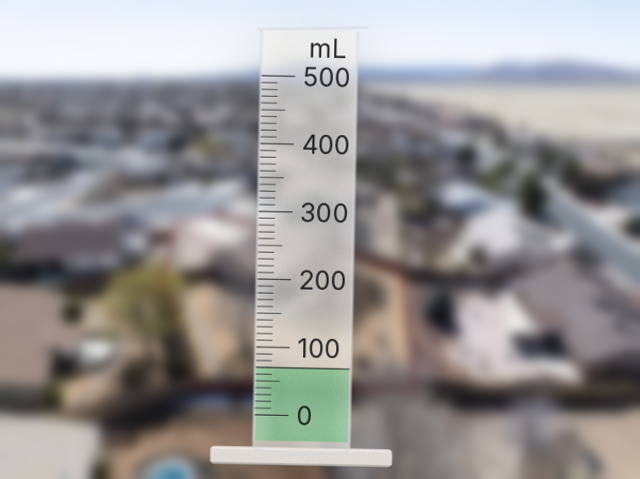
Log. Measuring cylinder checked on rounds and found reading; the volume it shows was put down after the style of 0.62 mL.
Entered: 70 mL
